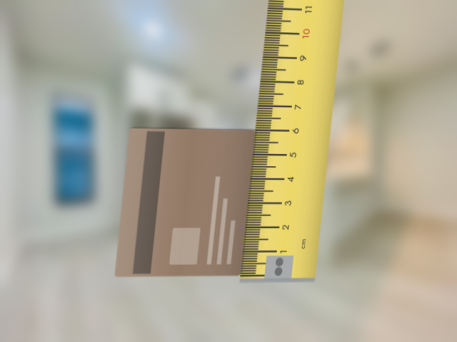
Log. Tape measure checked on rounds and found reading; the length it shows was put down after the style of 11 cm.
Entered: 6 cm
